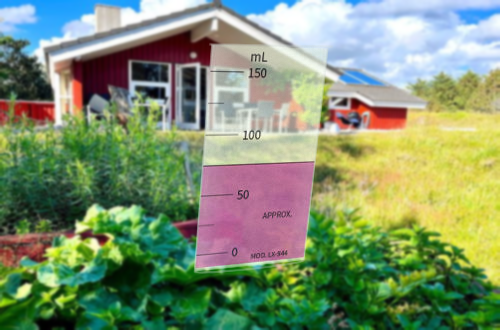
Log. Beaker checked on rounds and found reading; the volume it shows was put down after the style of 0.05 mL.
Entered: 75 mL
